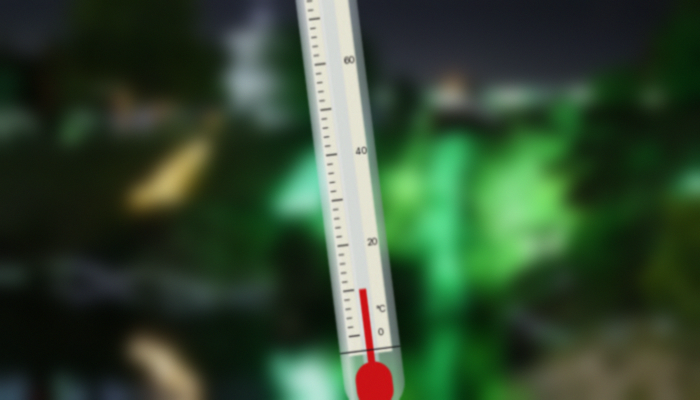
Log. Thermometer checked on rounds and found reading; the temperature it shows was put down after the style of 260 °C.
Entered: 10 °C
